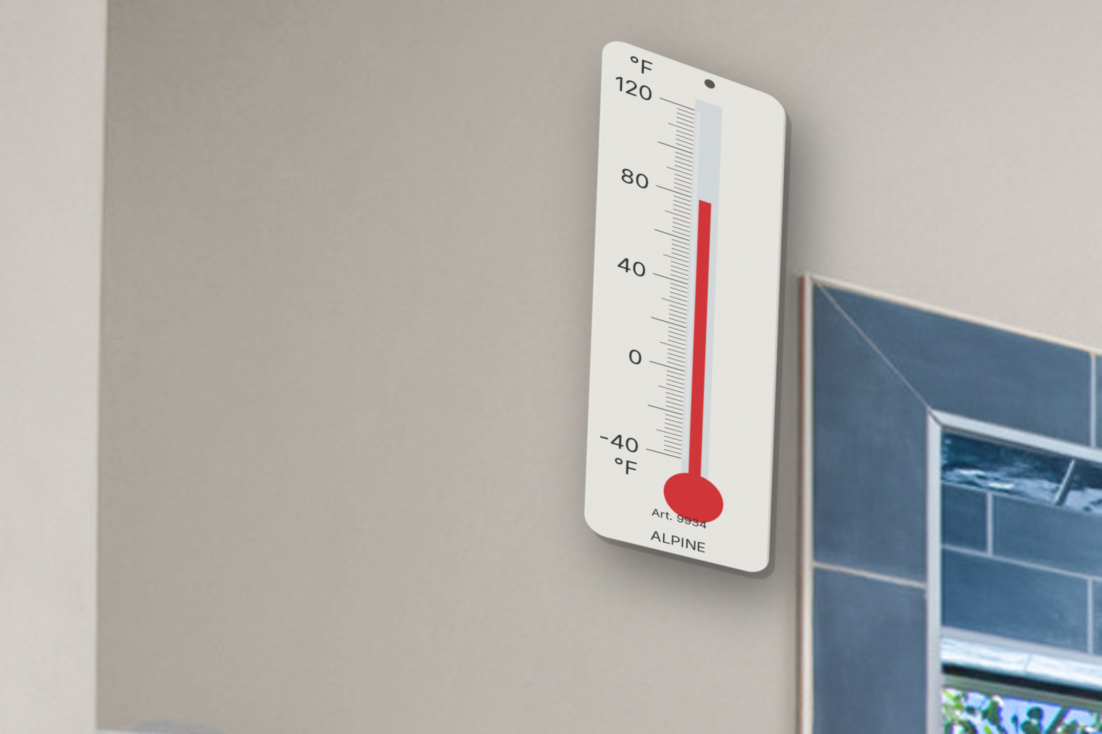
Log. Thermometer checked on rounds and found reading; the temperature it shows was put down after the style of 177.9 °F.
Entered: 80 °F
